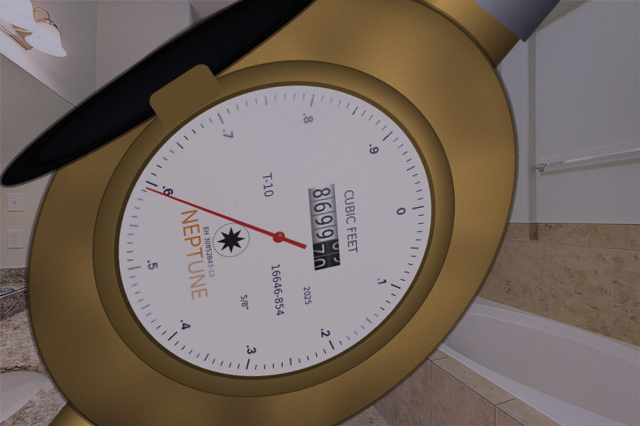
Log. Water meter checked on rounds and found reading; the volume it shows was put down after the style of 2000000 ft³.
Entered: 869969.59 ft³
